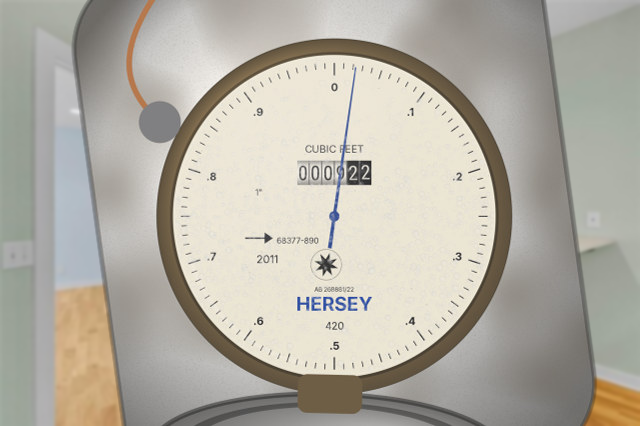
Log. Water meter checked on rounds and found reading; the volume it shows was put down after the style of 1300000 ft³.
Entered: 922.02 ft³
